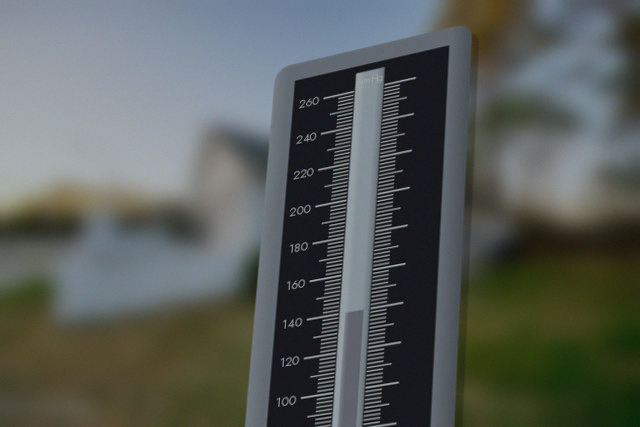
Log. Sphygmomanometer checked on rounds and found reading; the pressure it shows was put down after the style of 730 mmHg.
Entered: 140 mmHg
